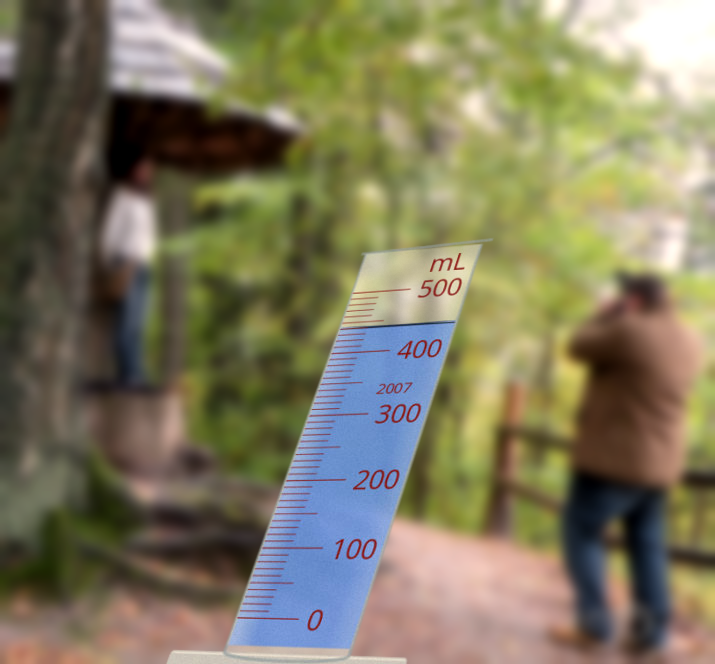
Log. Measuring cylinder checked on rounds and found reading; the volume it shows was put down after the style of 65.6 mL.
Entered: 440 mL
